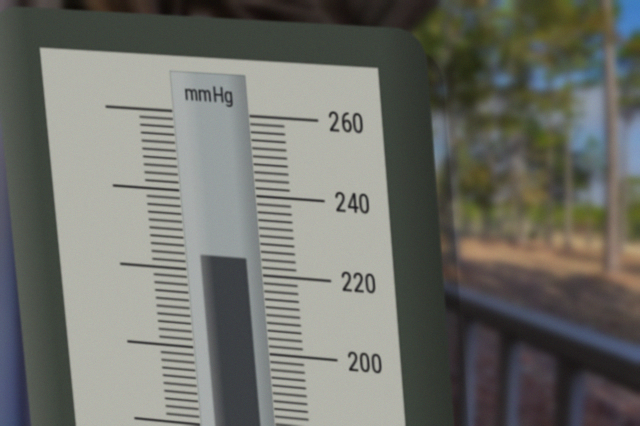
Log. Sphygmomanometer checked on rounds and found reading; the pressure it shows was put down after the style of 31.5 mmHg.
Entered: 224 mmHg
